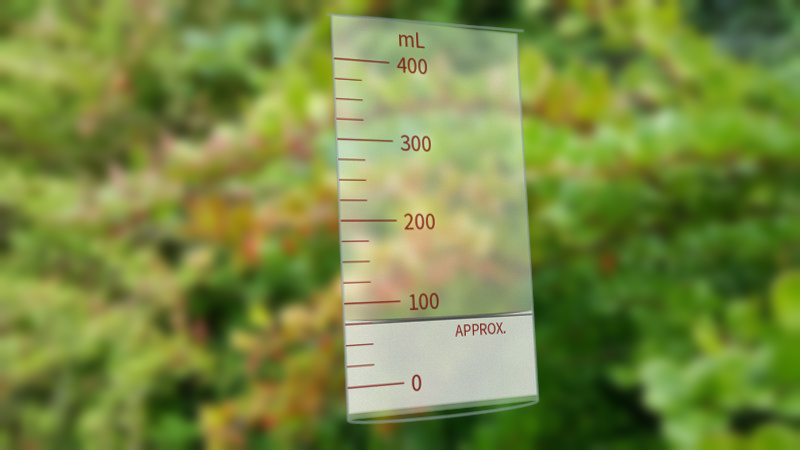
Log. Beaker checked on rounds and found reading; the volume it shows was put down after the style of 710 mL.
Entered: 75 mL
